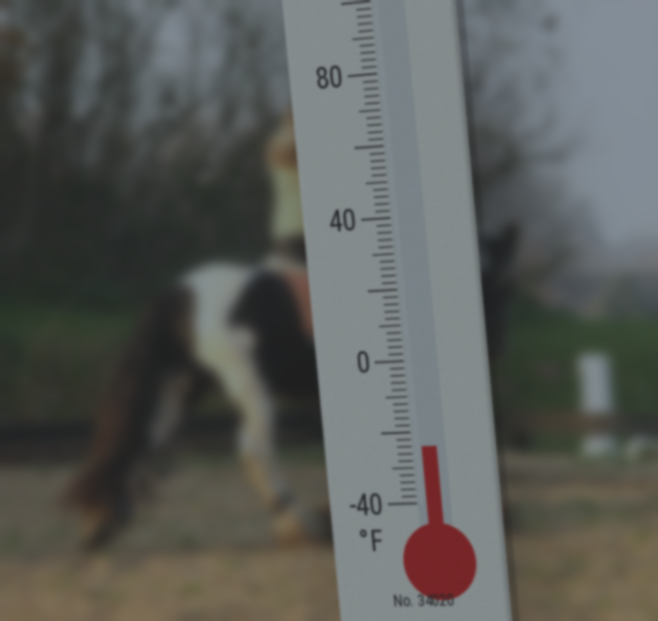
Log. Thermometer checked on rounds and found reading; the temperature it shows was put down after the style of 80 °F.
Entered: -24 °F
